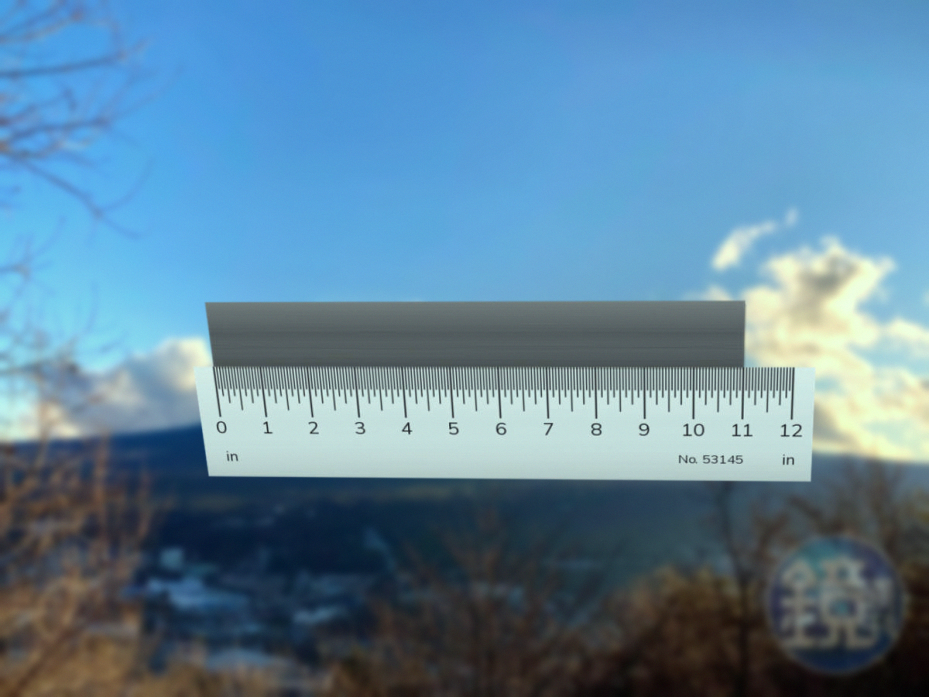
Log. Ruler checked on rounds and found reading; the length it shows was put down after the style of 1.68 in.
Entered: 11 in
